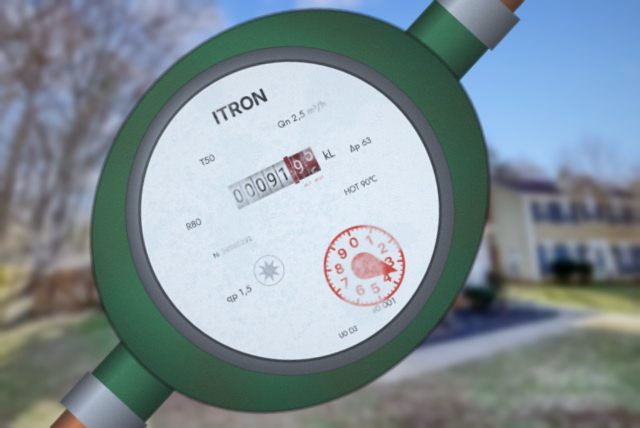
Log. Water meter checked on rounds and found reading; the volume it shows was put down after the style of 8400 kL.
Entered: 91.953 kL
